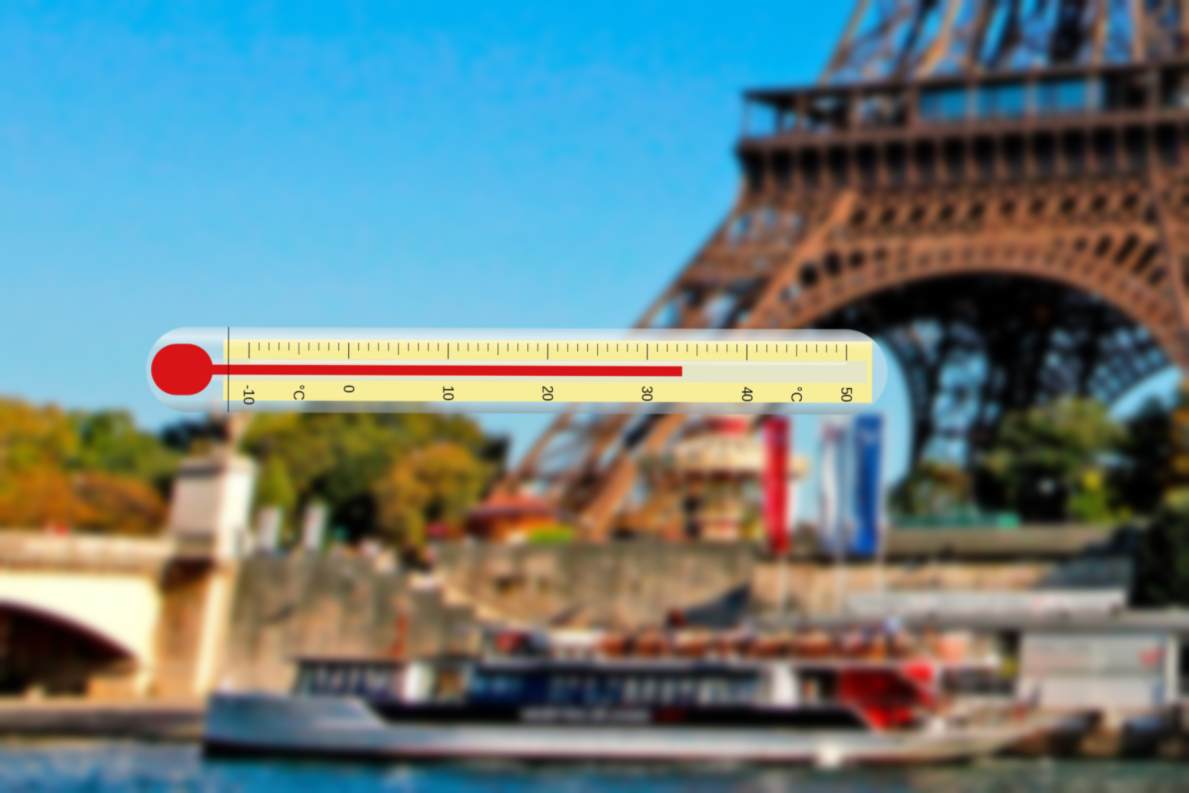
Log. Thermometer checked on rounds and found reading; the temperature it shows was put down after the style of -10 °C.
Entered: 33.5 °C
